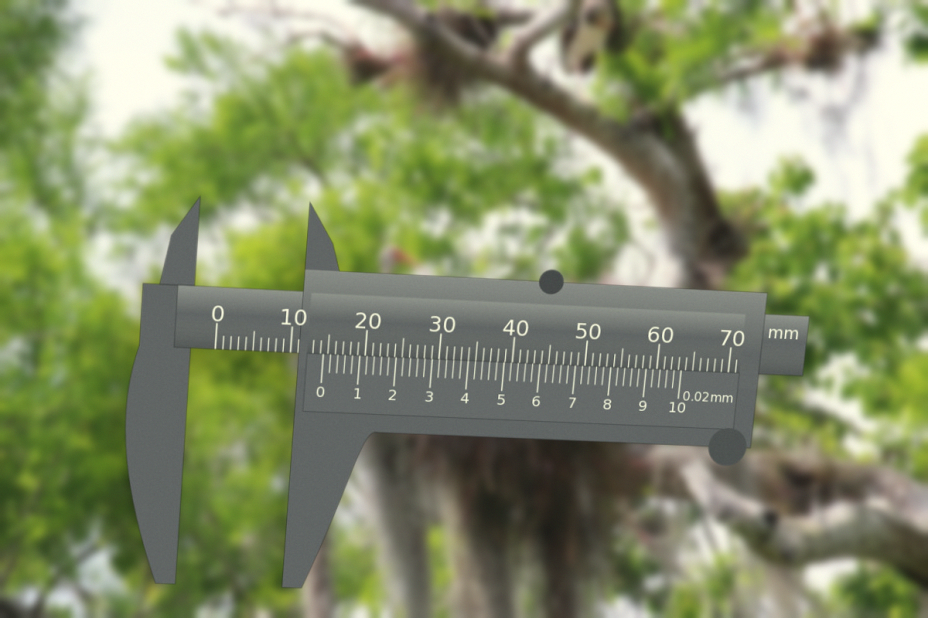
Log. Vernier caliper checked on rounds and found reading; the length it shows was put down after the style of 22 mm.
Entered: 14.4 mm
